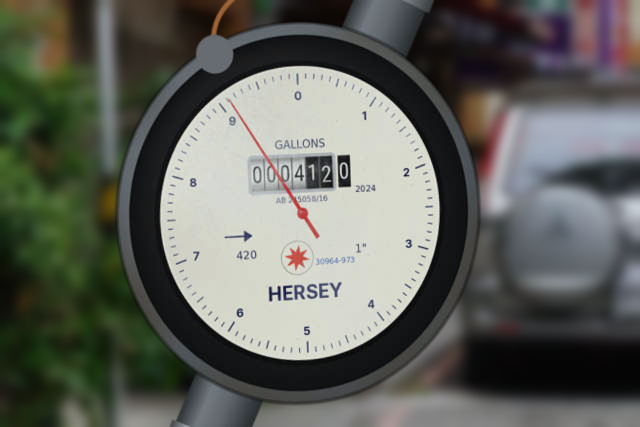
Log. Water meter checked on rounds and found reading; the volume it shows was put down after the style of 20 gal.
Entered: 4119.1 gal
